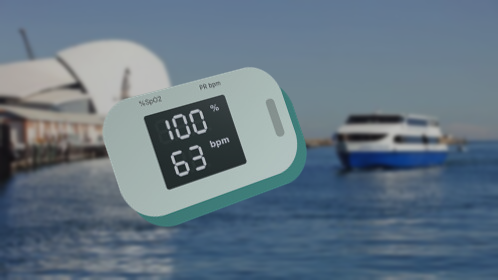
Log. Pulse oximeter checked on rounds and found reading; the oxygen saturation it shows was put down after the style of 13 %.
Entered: 100 %
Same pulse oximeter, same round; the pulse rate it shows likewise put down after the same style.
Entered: 63 bpm
